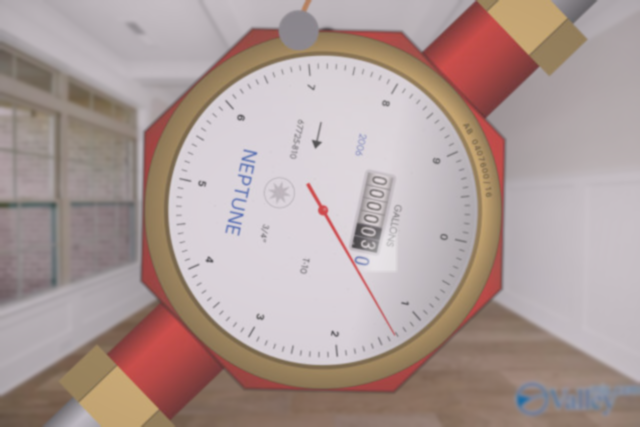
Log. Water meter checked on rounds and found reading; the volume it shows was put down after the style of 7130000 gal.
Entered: 31.3 gal
